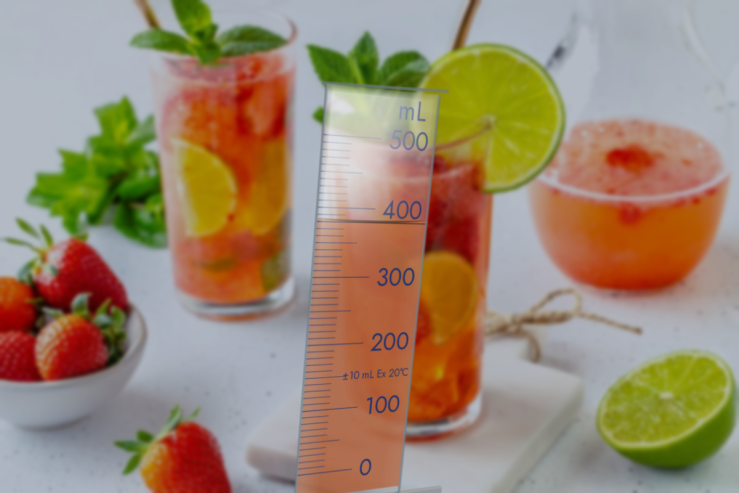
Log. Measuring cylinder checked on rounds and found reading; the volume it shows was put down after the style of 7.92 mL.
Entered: 380 mL
